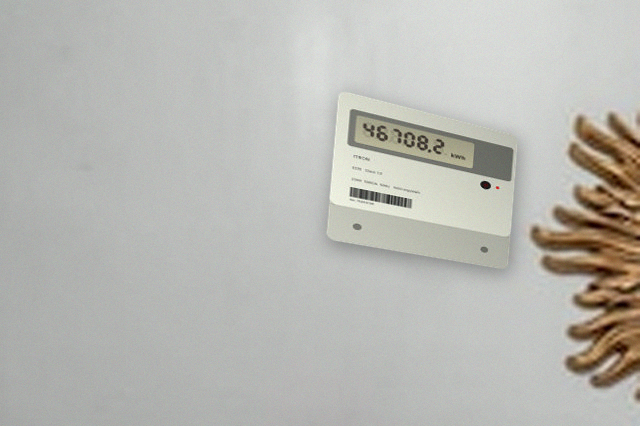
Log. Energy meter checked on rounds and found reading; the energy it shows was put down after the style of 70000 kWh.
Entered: 46708.2 kWh
